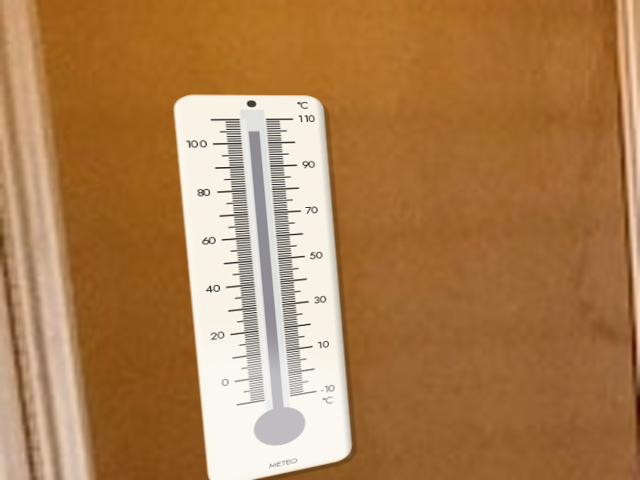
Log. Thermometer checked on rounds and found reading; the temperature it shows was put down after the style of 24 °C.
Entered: 105 °C
